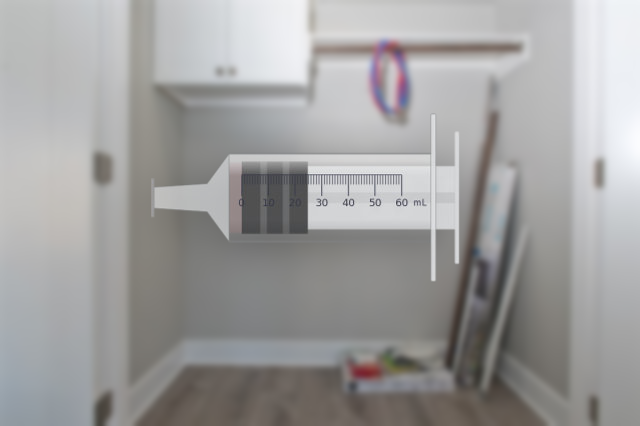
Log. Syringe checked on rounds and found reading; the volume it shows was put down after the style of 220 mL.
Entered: 0 mL
